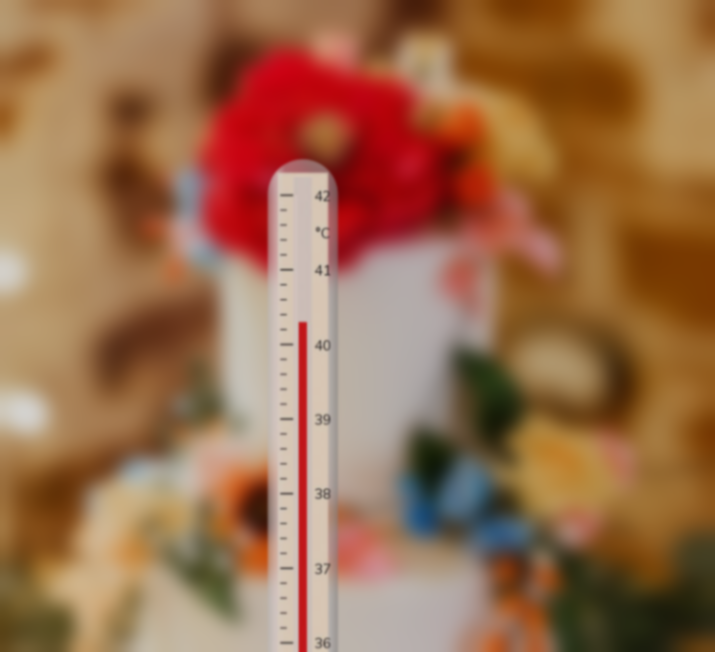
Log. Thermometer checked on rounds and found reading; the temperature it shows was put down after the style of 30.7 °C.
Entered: 40.3 °C
